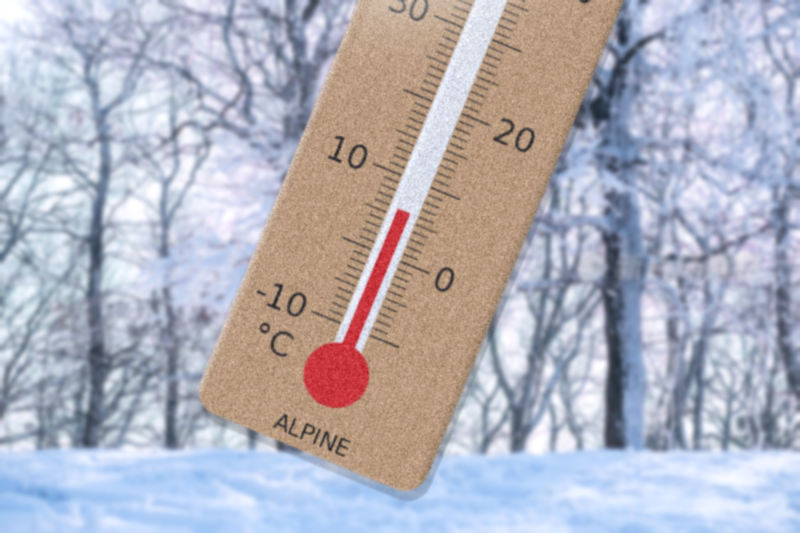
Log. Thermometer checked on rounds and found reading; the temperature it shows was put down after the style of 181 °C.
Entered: 6 °C
